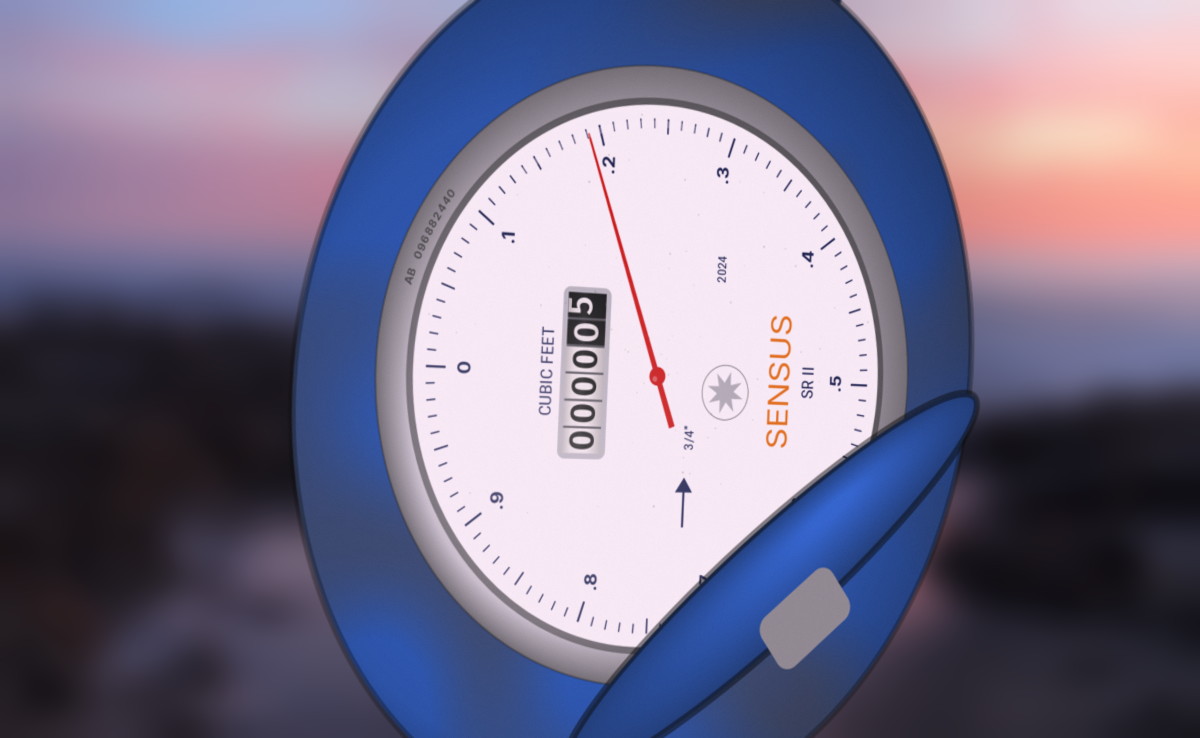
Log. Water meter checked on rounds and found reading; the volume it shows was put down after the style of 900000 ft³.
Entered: 5.19 ft³
